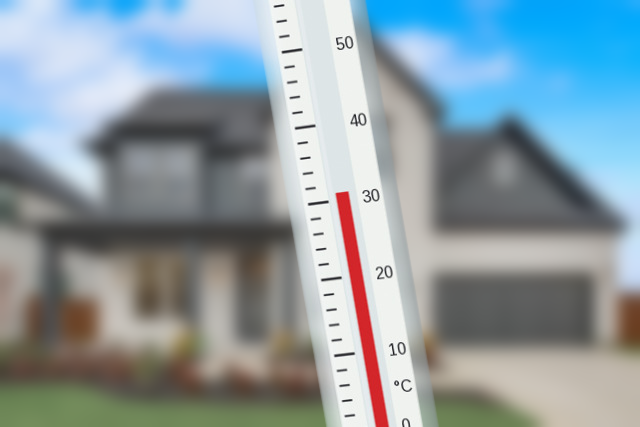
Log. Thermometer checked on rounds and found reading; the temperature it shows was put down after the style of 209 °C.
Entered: 31 °C
